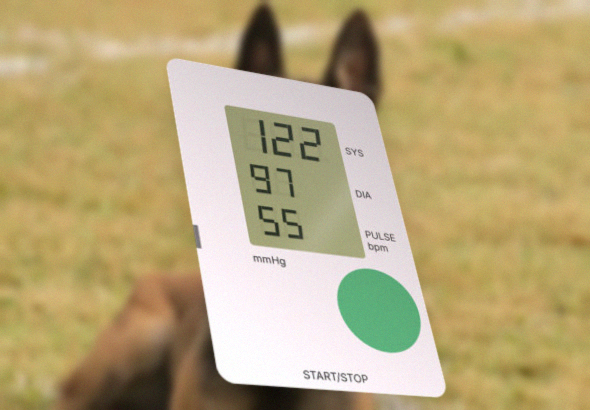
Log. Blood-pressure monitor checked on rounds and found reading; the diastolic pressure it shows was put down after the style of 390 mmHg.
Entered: 97 mmHg
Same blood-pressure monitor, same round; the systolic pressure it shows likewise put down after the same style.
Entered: 122 mmHg
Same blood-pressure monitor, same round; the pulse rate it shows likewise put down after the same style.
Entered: 55 bpm
